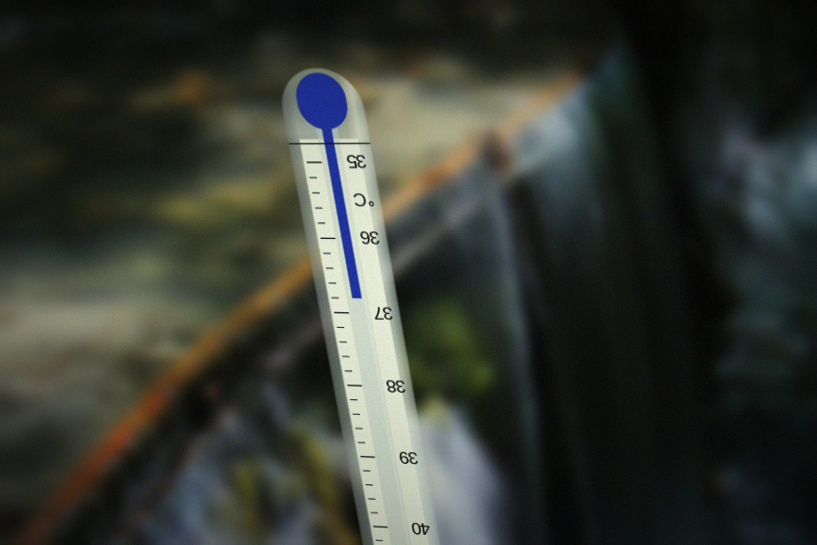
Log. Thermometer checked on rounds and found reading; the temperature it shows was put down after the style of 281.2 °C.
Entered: 36.8 °C
